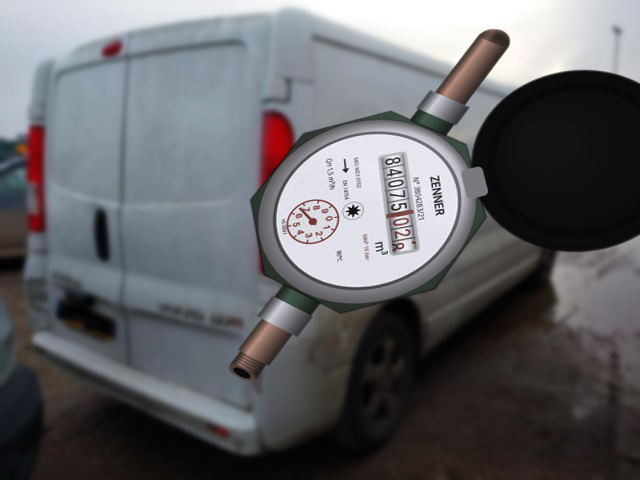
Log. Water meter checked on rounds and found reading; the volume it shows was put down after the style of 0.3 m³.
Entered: 84075.0276 m³
